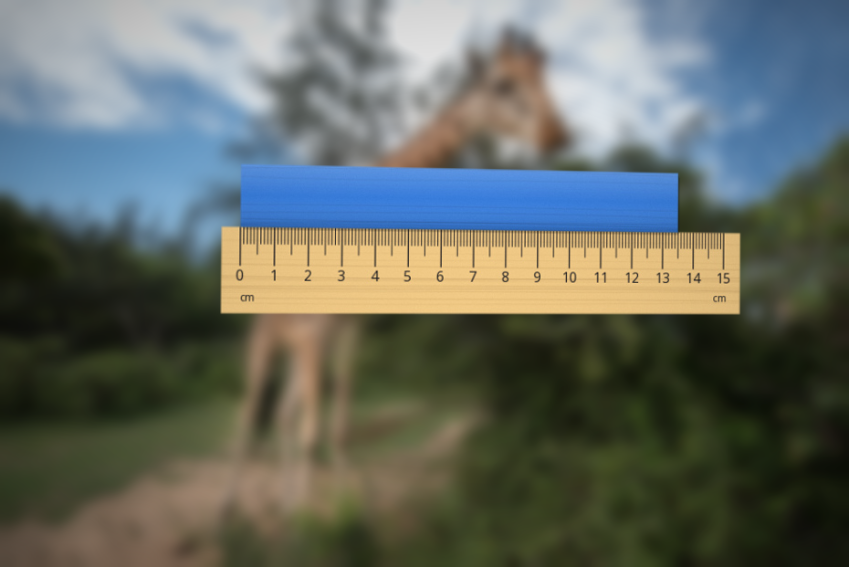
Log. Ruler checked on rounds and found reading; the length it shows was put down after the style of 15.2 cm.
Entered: 13.5 cm
